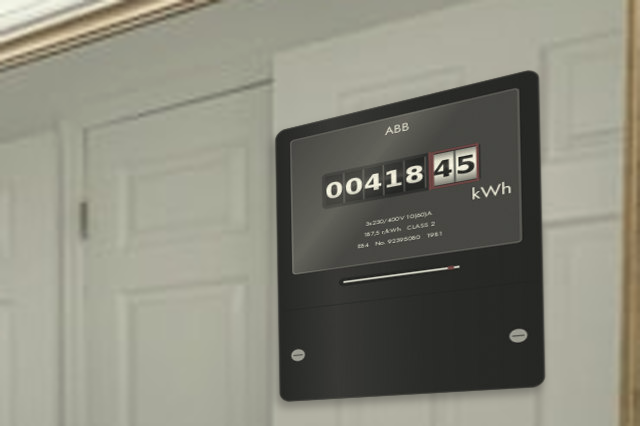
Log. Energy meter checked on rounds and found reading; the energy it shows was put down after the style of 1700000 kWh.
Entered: 418.45 kWh
